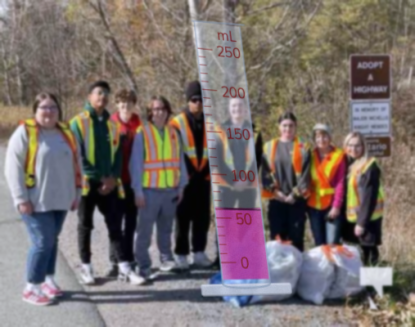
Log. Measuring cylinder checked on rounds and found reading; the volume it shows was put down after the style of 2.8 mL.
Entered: 60 mL
